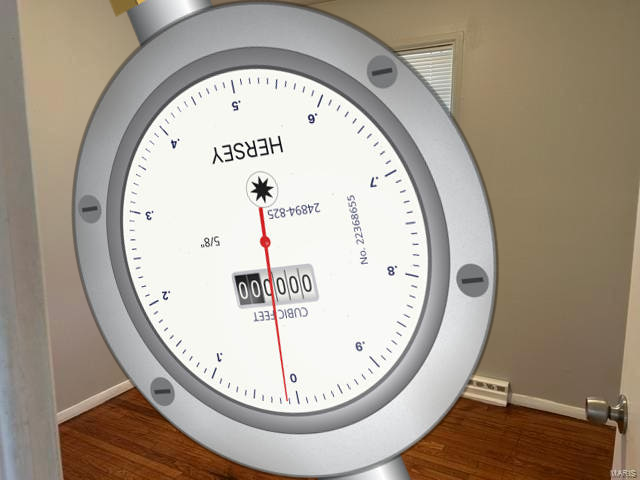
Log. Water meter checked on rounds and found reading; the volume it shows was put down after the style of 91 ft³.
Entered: 0.01 ft³
